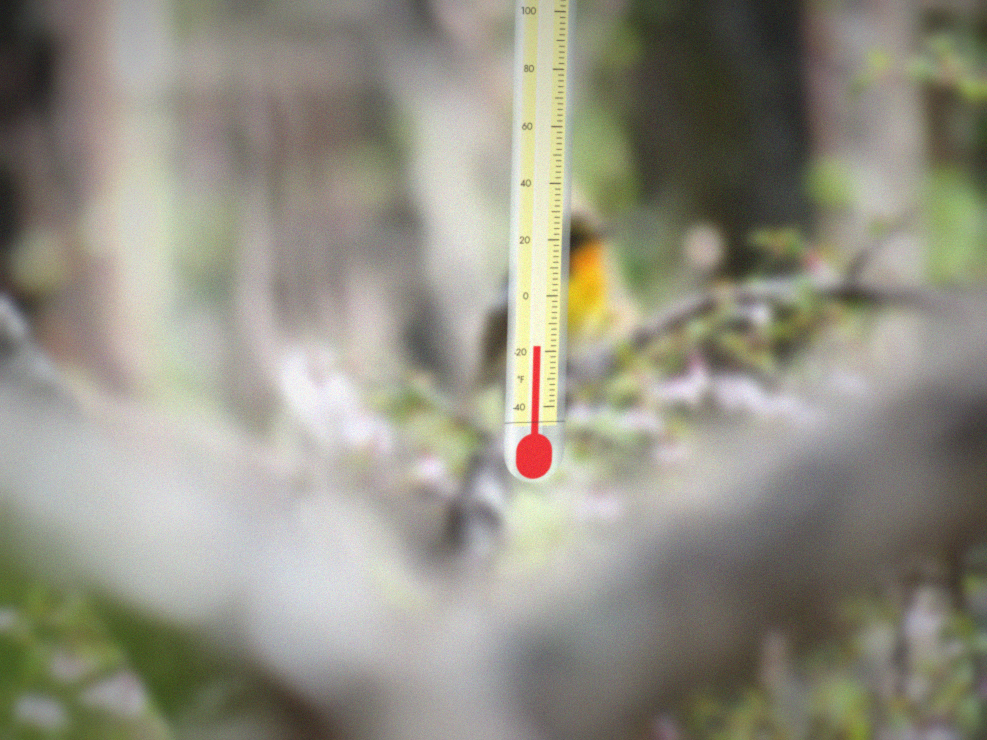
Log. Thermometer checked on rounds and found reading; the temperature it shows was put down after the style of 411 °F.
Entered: -18 °F
